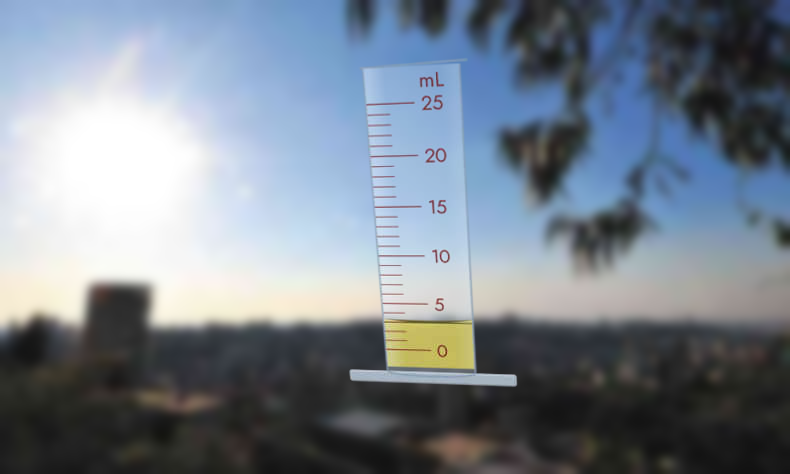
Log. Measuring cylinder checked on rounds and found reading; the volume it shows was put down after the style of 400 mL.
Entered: 3 mL
